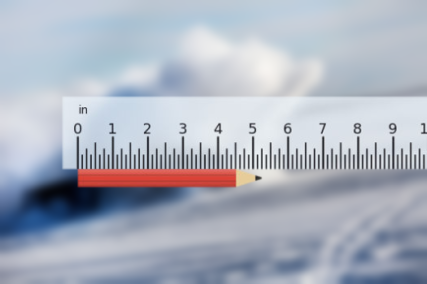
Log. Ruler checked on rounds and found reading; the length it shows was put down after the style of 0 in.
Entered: 5.25 in
